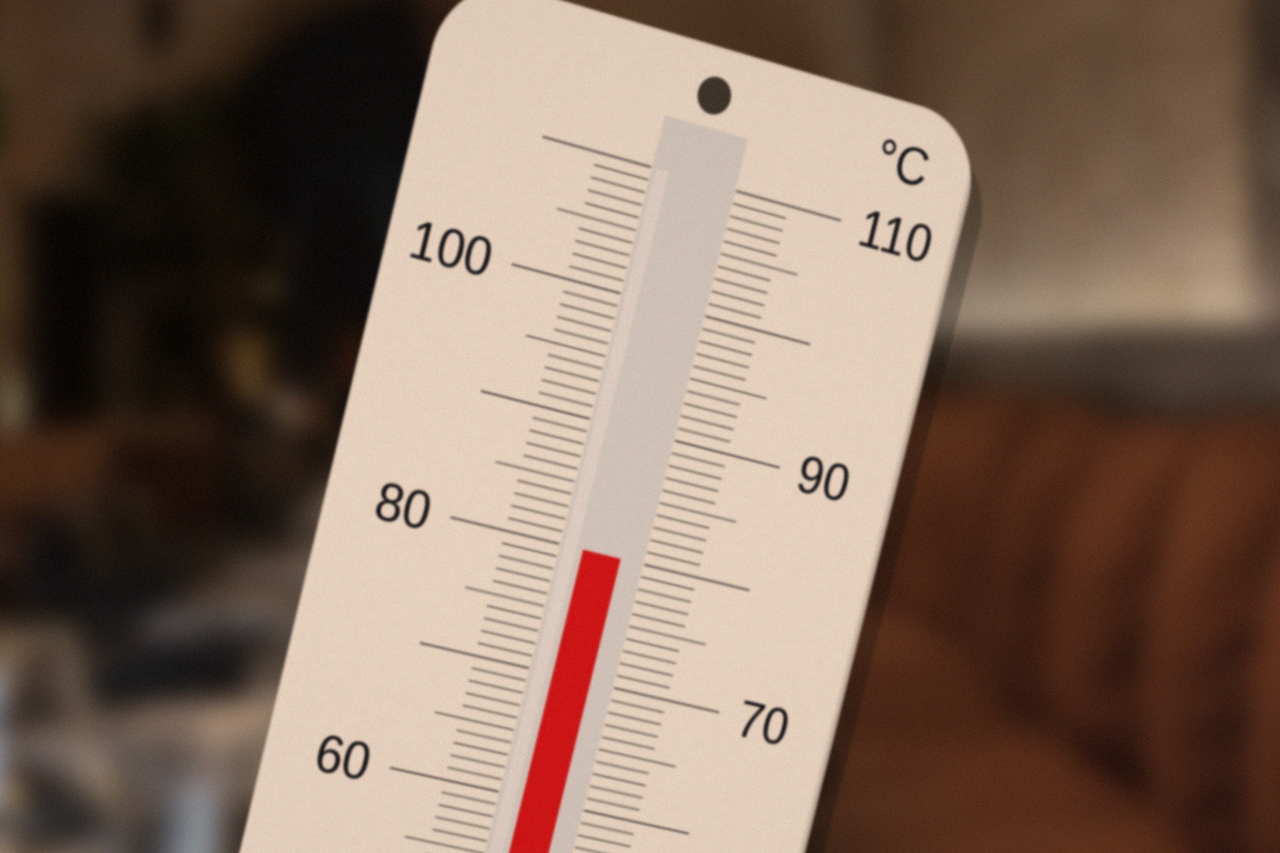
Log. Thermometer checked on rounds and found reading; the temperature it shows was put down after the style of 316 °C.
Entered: 80 °C
